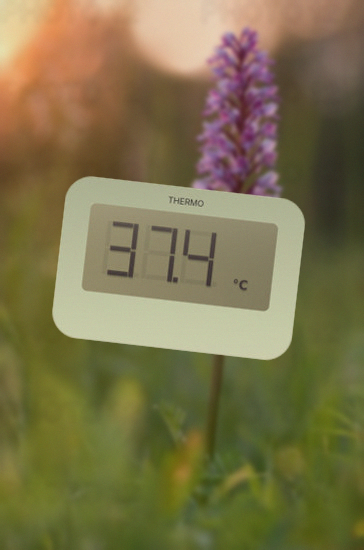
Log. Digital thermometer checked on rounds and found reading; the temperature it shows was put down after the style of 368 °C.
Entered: 37.4 °C
